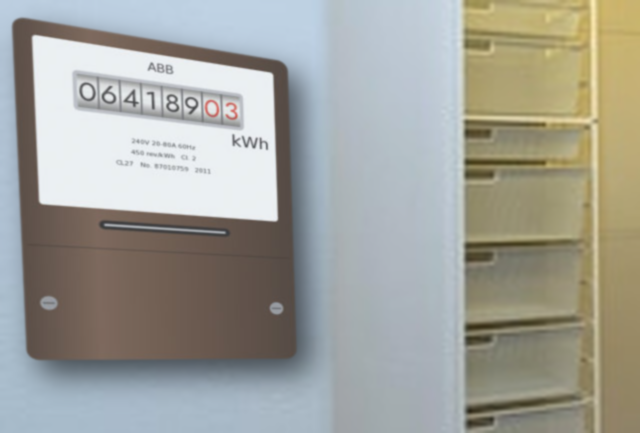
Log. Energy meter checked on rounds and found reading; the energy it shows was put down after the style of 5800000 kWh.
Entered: 64189.03 kWh
